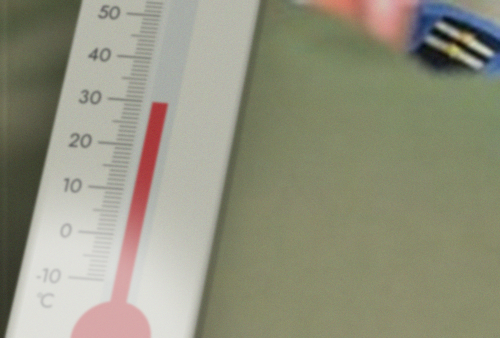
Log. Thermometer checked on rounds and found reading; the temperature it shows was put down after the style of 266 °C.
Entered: 30 °C
